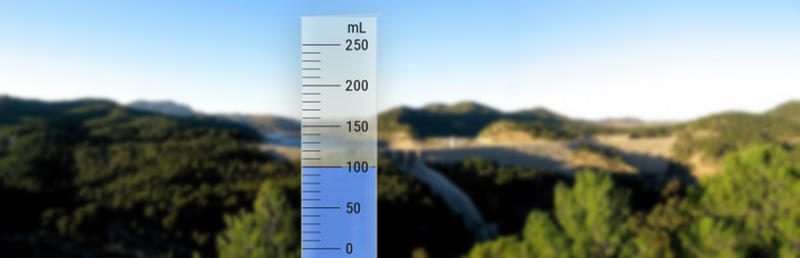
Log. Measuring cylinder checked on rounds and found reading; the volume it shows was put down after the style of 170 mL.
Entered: 100 mL
